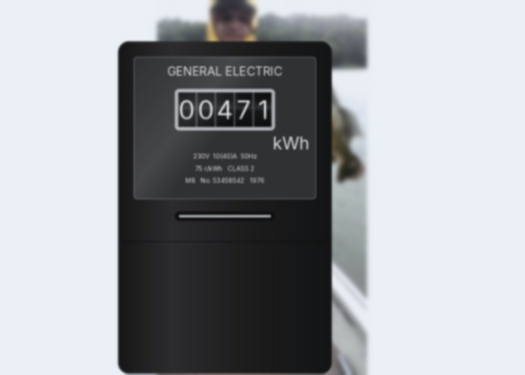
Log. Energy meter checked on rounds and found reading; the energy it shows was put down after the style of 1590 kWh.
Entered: 471 kWh
